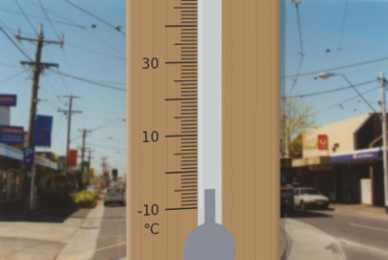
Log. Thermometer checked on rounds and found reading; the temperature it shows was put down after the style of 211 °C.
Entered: -5 °C
